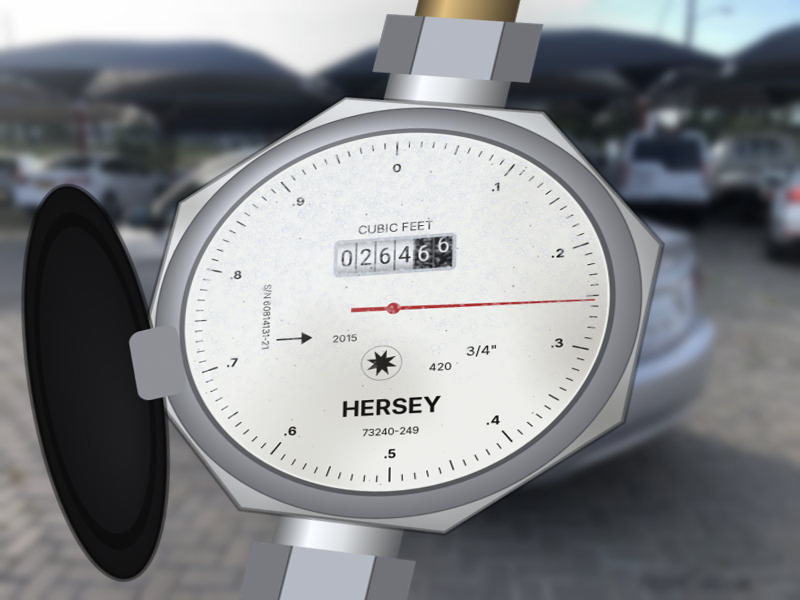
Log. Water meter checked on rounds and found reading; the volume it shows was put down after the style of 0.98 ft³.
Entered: 26466.25 ft³
